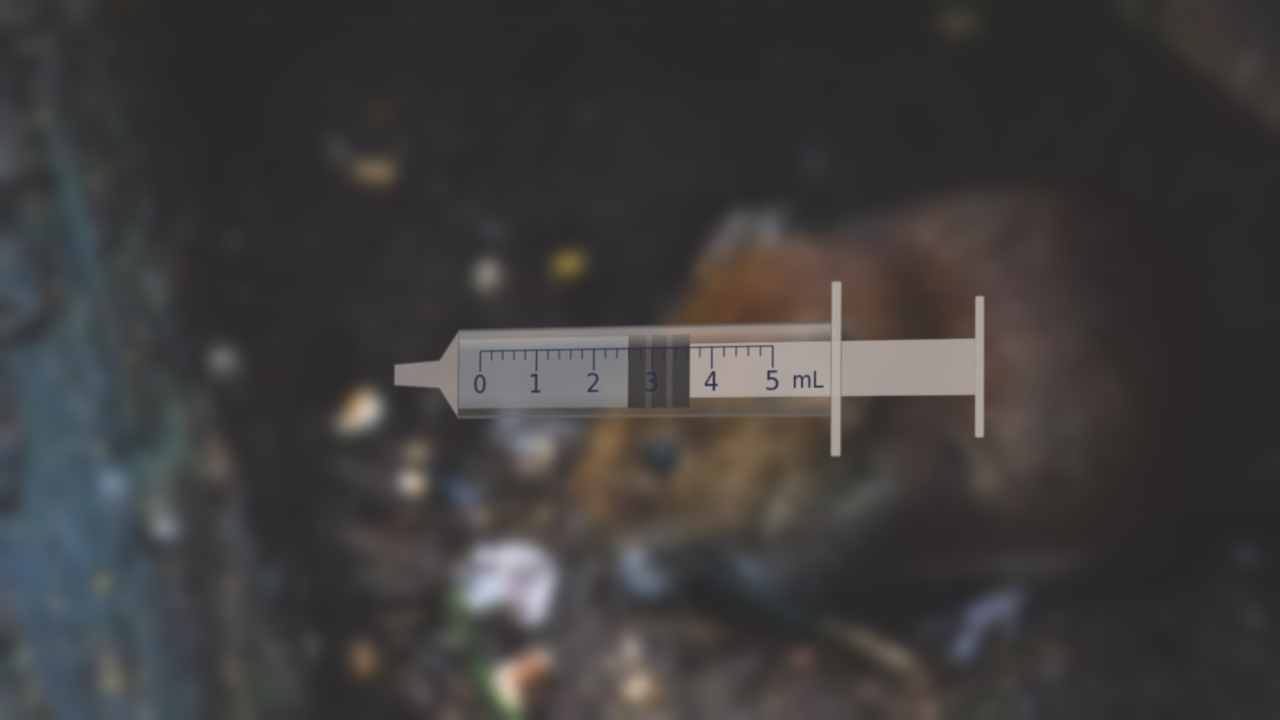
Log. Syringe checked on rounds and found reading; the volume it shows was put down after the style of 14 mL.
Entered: 2.6 mL
